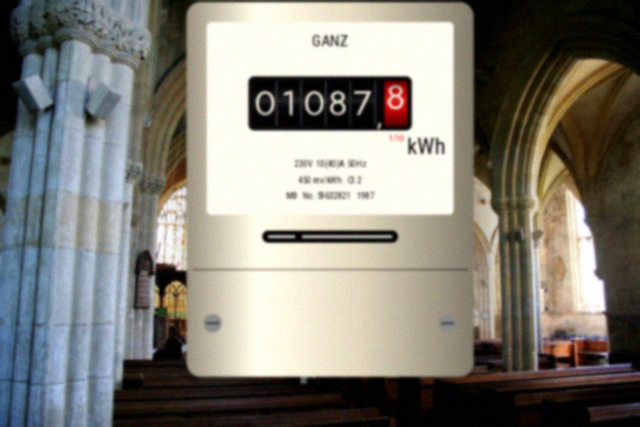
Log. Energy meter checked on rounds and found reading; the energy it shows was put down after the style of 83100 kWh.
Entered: 1087.8 kWh
